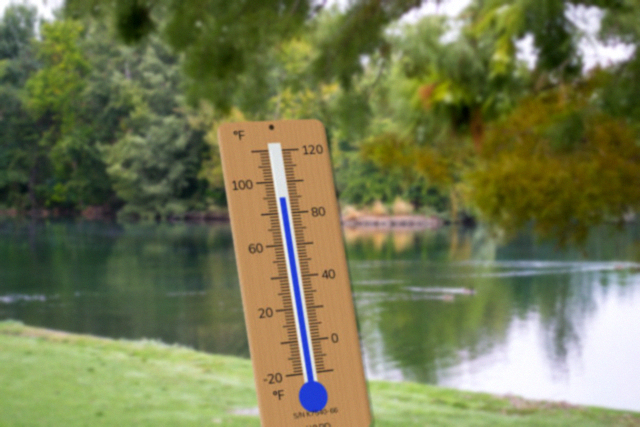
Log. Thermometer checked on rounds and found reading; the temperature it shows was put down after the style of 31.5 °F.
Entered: 90 °F
